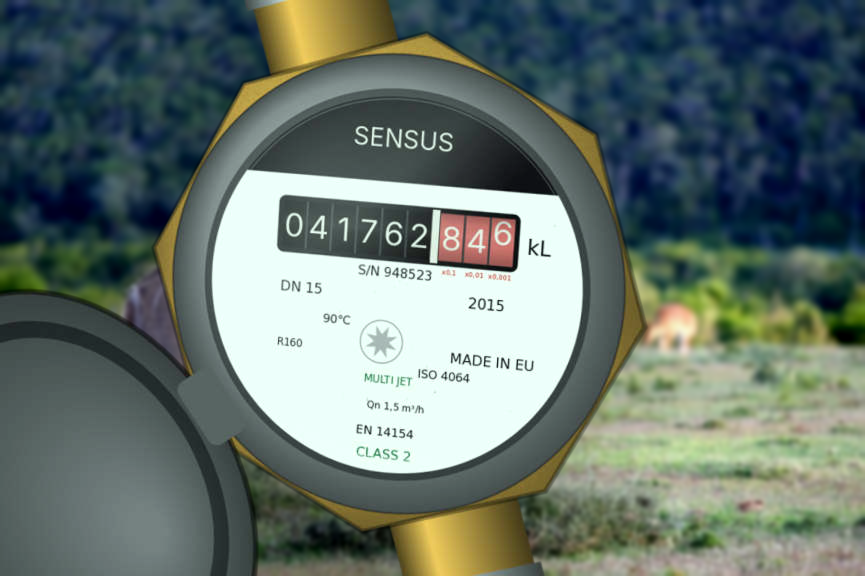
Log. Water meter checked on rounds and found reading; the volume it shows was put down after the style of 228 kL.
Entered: 41762.846 kL
